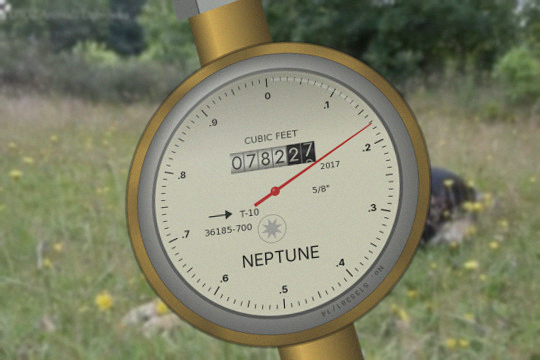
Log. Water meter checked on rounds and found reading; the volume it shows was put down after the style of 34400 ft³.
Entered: 78227.17 ft³
